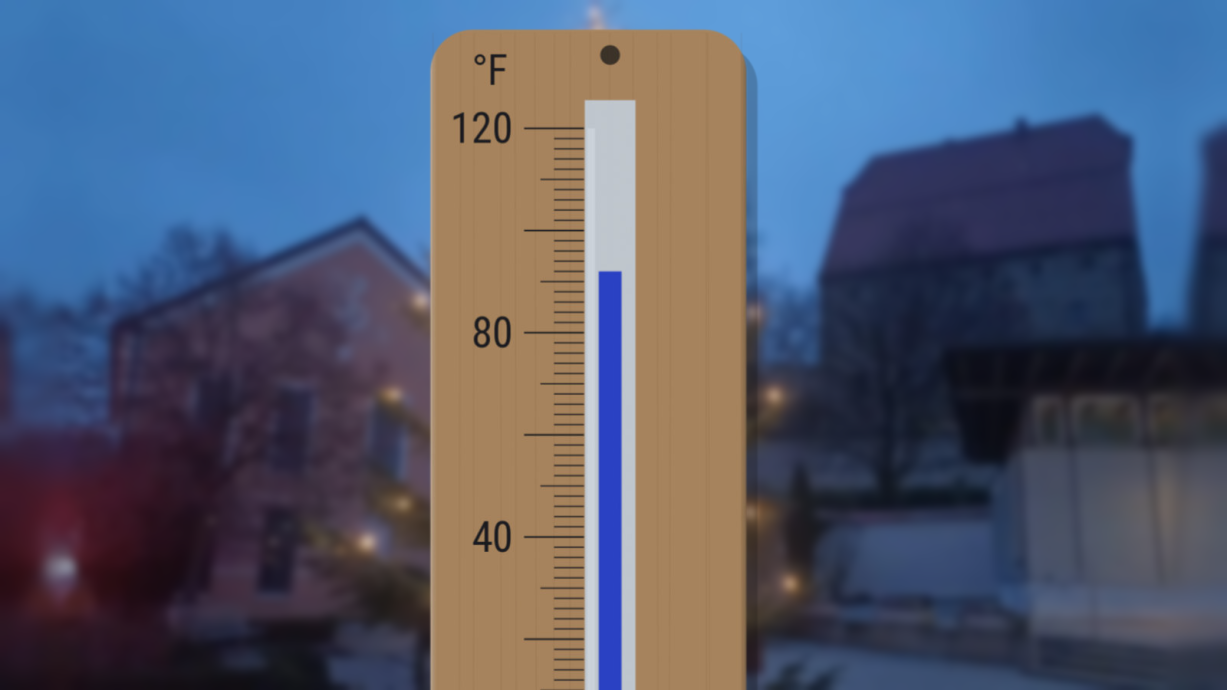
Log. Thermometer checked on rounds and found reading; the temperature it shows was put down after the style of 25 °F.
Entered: 92 °F
